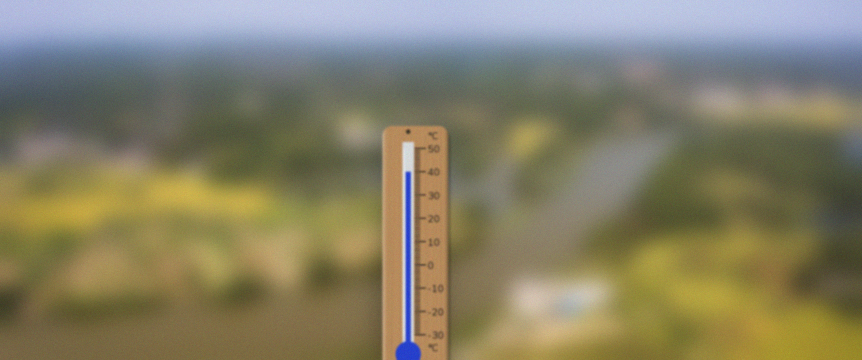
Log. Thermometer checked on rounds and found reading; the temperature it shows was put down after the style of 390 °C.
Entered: 40 °C
